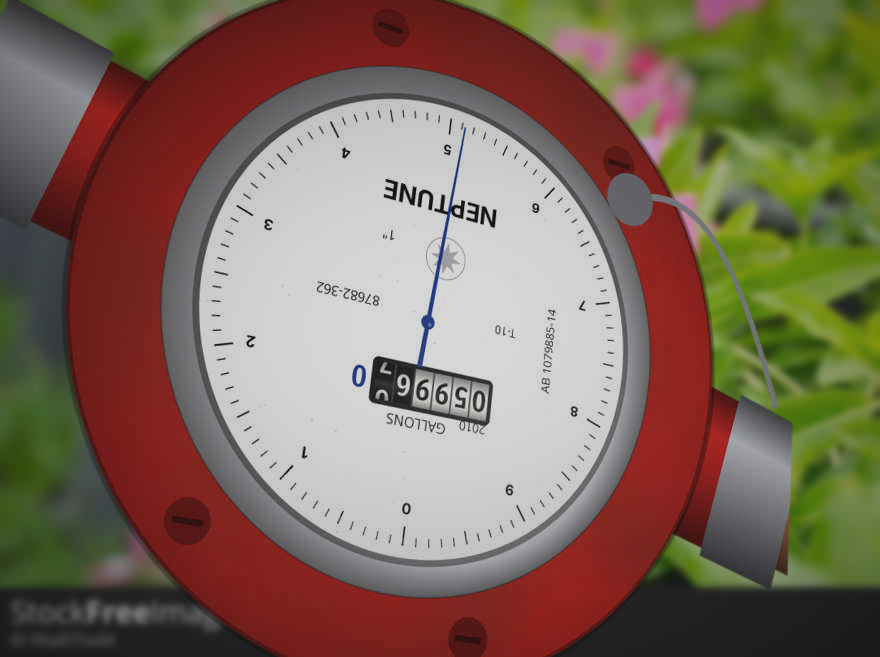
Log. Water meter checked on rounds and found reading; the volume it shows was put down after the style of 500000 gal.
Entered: 599665.1 gal
